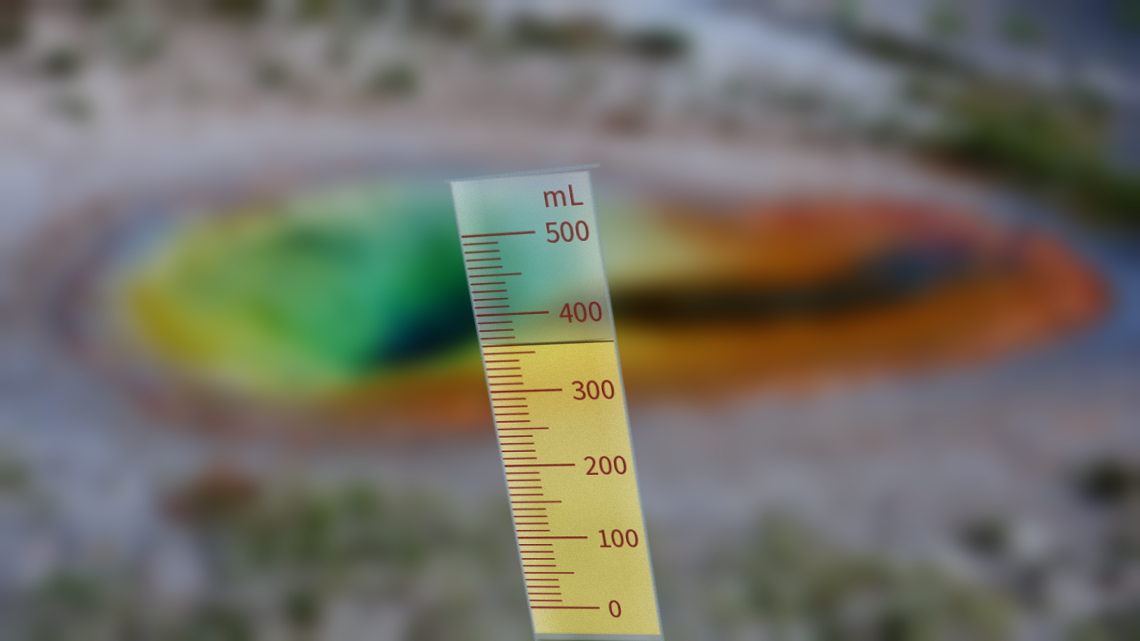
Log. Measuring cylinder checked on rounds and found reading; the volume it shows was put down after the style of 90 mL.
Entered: 360 mL
